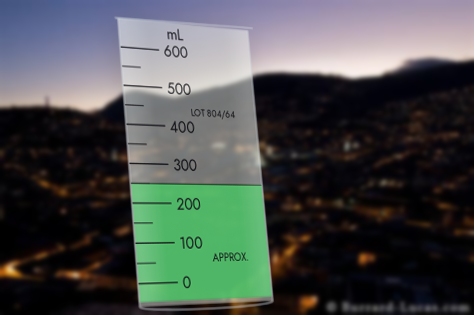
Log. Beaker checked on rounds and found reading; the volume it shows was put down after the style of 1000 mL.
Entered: 250 mL
